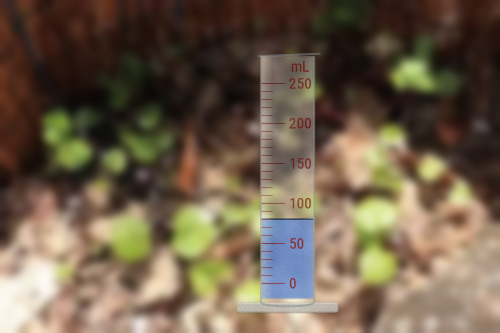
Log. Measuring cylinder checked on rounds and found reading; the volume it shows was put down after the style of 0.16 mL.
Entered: 80 mL
